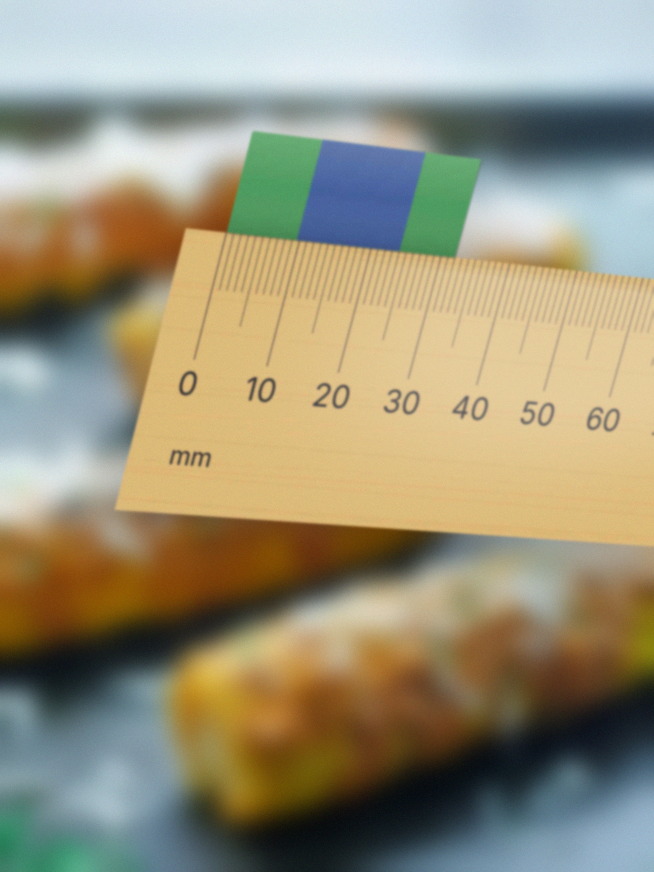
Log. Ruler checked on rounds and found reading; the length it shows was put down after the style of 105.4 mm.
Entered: 32 mm
